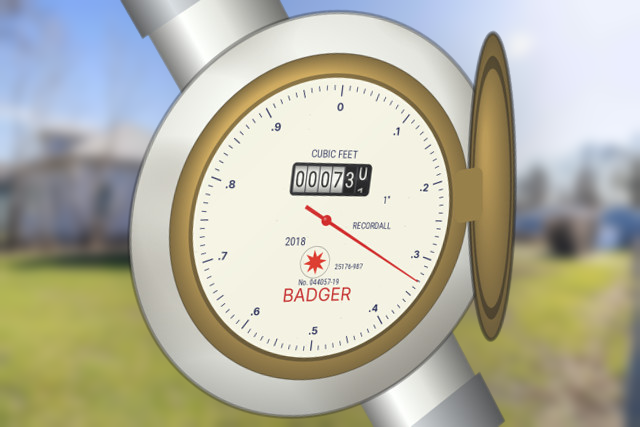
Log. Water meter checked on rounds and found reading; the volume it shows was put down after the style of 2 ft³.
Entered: 730.33 ft³
